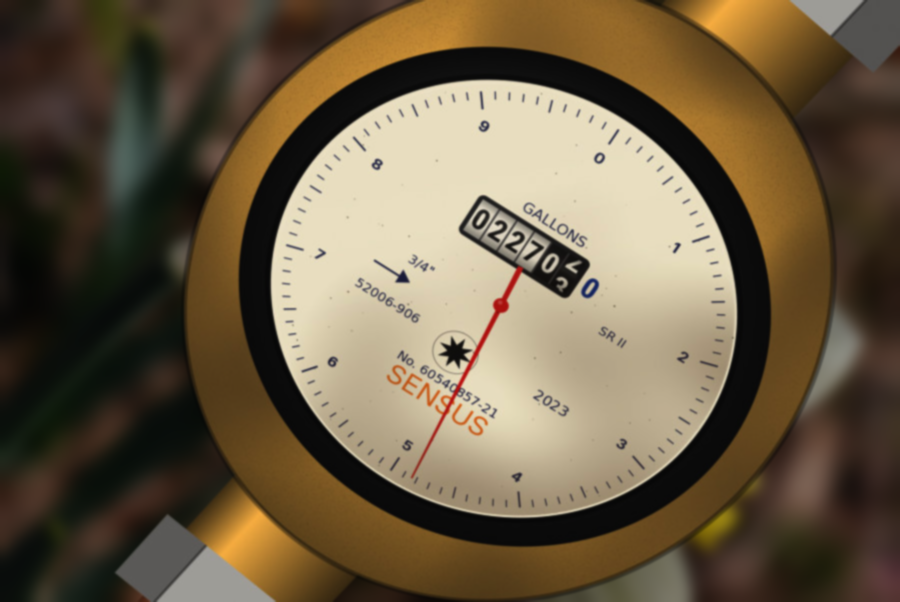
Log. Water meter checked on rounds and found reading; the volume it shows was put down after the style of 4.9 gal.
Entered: 227024.8 gal
